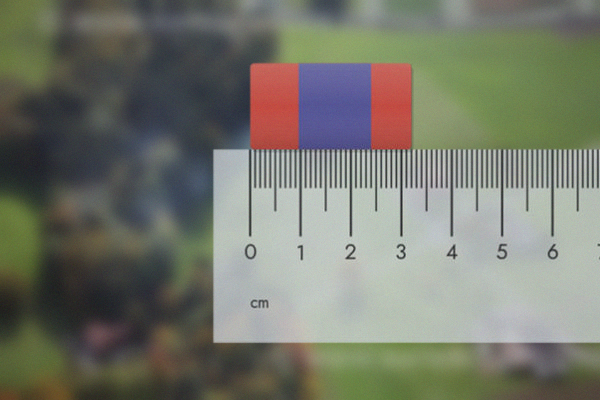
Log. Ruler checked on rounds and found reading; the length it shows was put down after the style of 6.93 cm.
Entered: 3.2 cm
